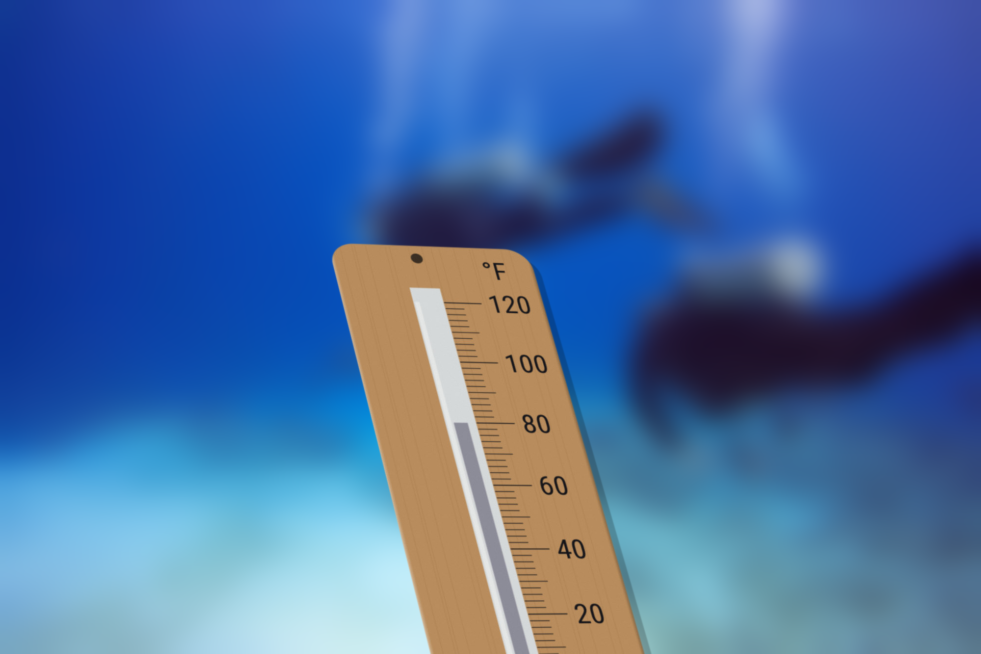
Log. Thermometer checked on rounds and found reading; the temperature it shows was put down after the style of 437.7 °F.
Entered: 80 °F
